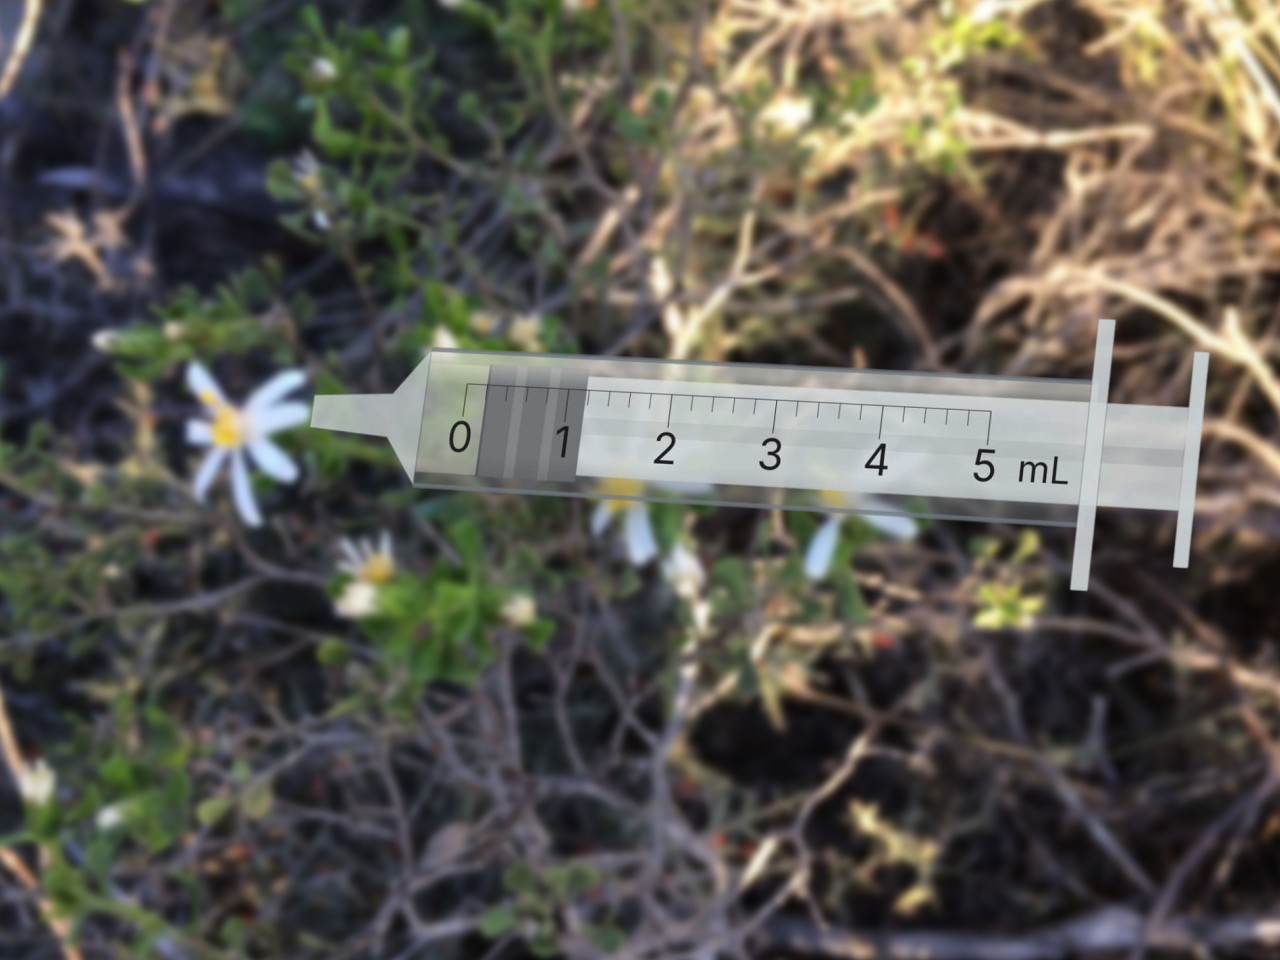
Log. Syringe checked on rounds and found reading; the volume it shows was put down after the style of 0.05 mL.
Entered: 0.2 mL
